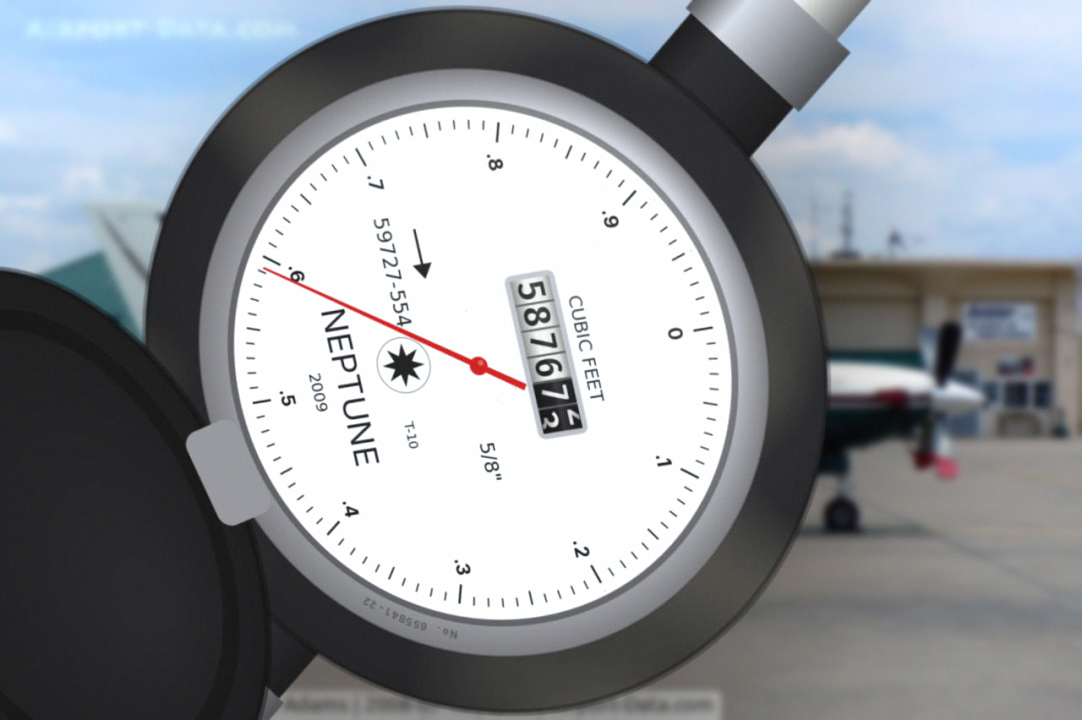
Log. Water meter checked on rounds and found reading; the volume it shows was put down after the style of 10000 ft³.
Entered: 587672.59 ft³
